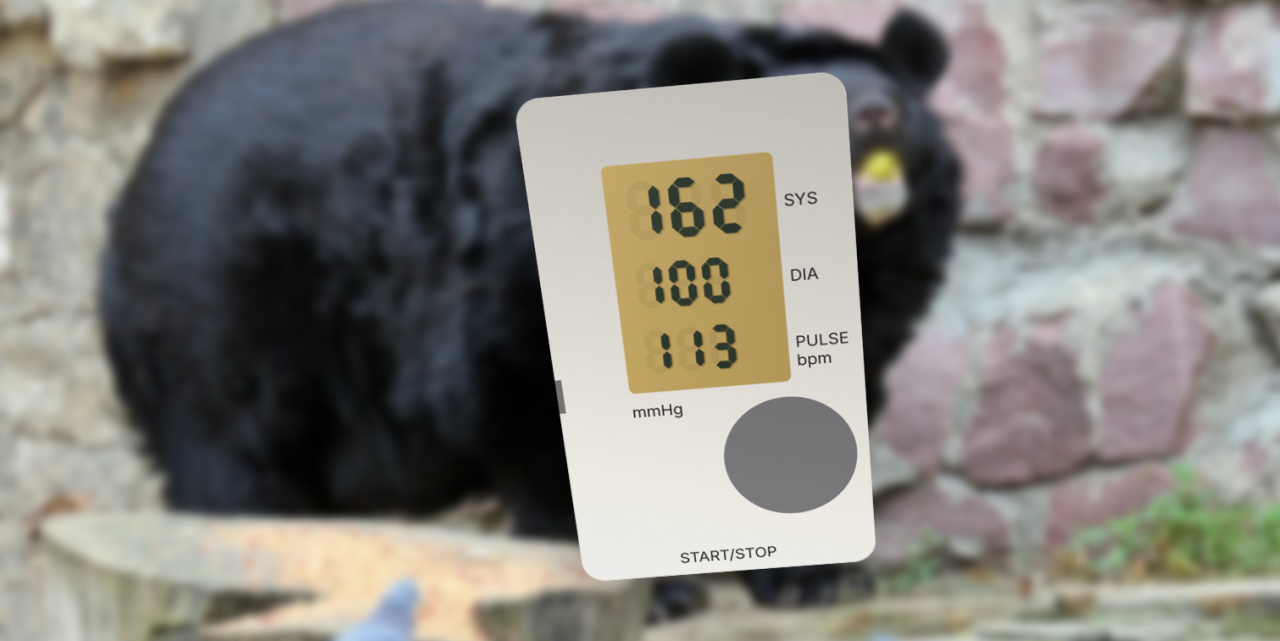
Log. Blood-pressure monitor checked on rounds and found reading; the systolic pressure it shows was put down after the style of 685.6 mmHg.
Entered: 162 mmHg
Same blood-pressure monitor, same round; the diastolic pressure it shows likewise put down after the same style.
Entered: 100 mmHg
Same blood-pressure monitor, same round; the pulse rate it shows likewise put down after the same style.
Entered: 113 bpm
